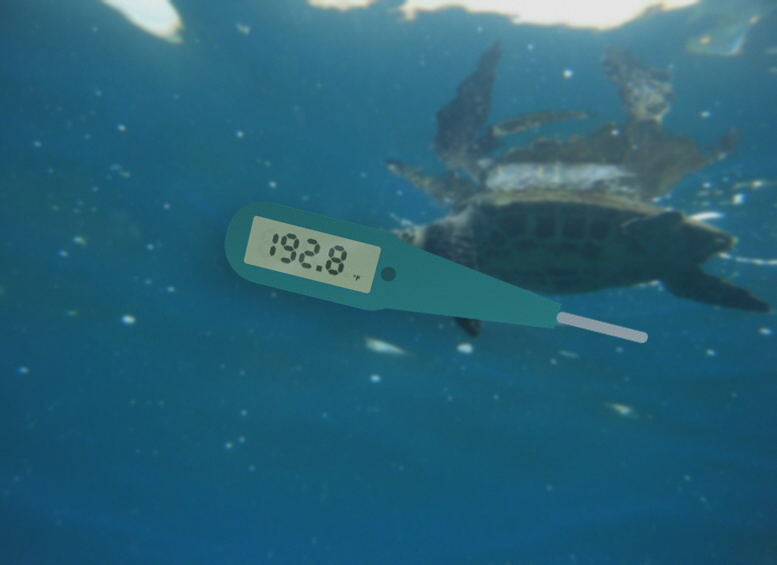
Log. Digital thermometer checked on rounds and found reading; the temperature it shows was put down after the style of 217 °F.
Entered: 192.8 °F
